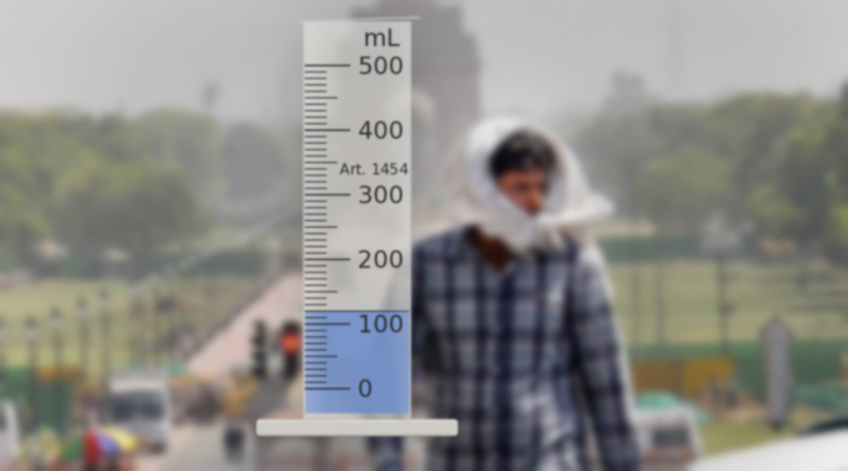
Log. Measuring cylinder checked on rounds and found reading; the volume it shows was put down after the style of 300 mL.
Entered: 120 mL
